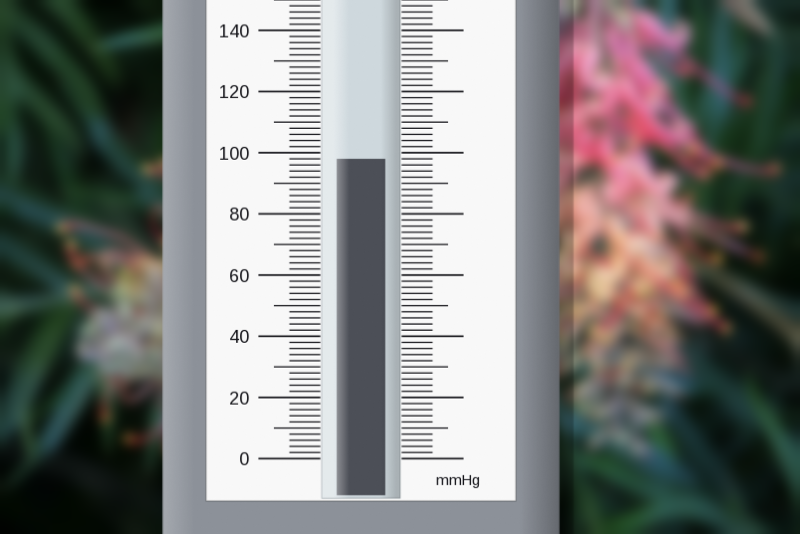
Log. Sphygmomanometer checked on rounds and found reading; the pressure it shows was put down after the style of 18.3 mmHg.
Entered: 98 mmHg
